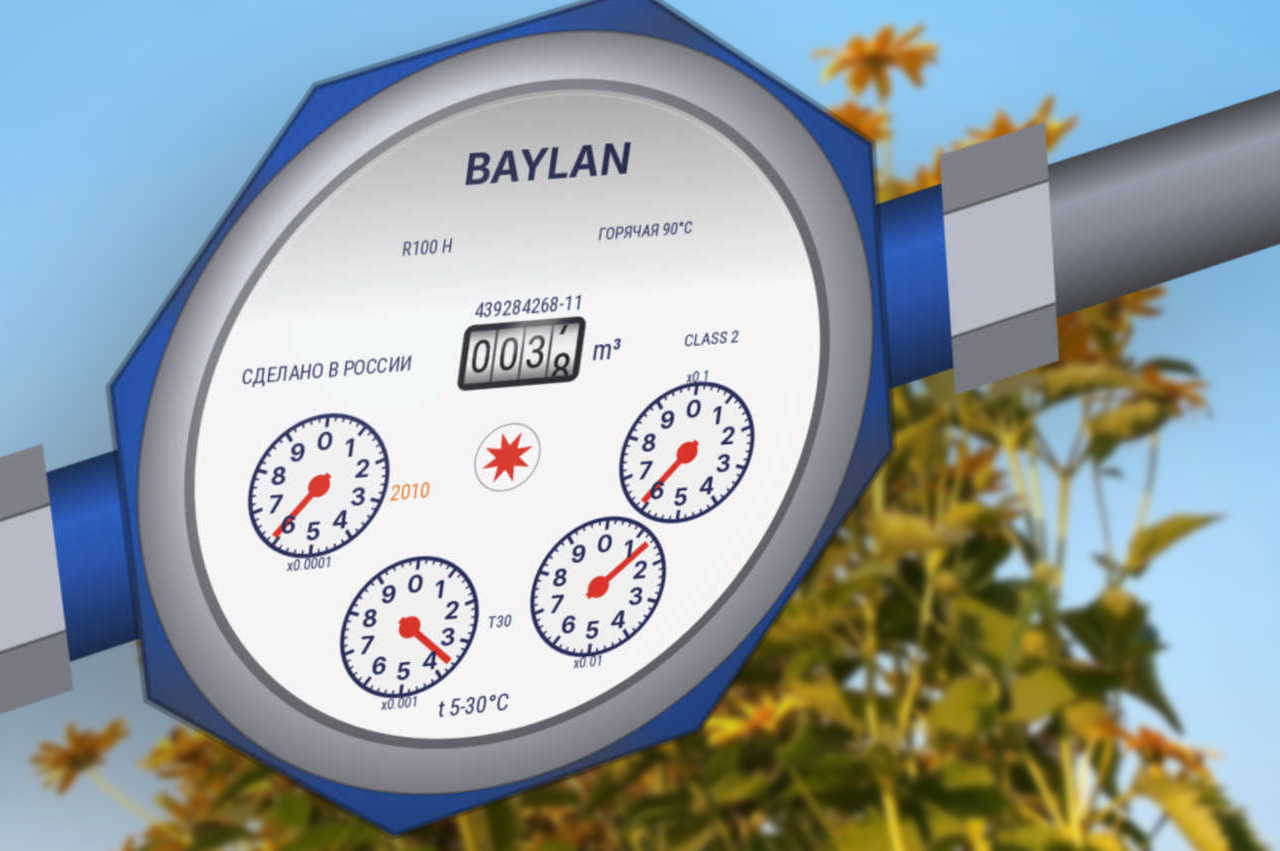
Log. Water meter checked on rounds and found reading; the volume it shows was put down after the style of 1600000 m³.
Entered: 37.6136 m³
